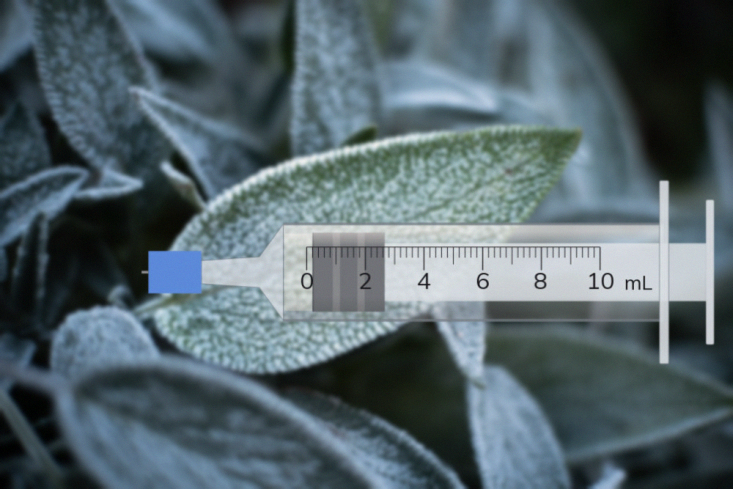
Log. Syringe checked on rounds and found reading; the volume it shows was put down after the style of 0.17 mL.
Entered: 0.2 mL
